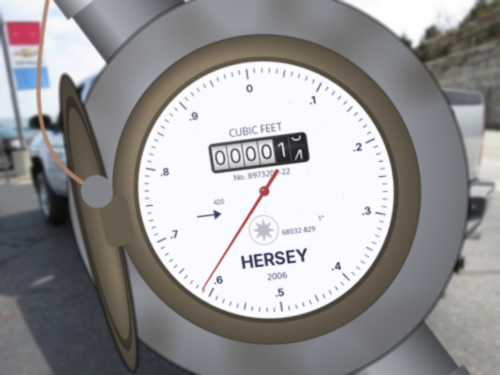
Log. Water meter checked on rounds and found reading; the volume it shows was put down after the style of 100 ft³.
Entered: 13.61 ft³
